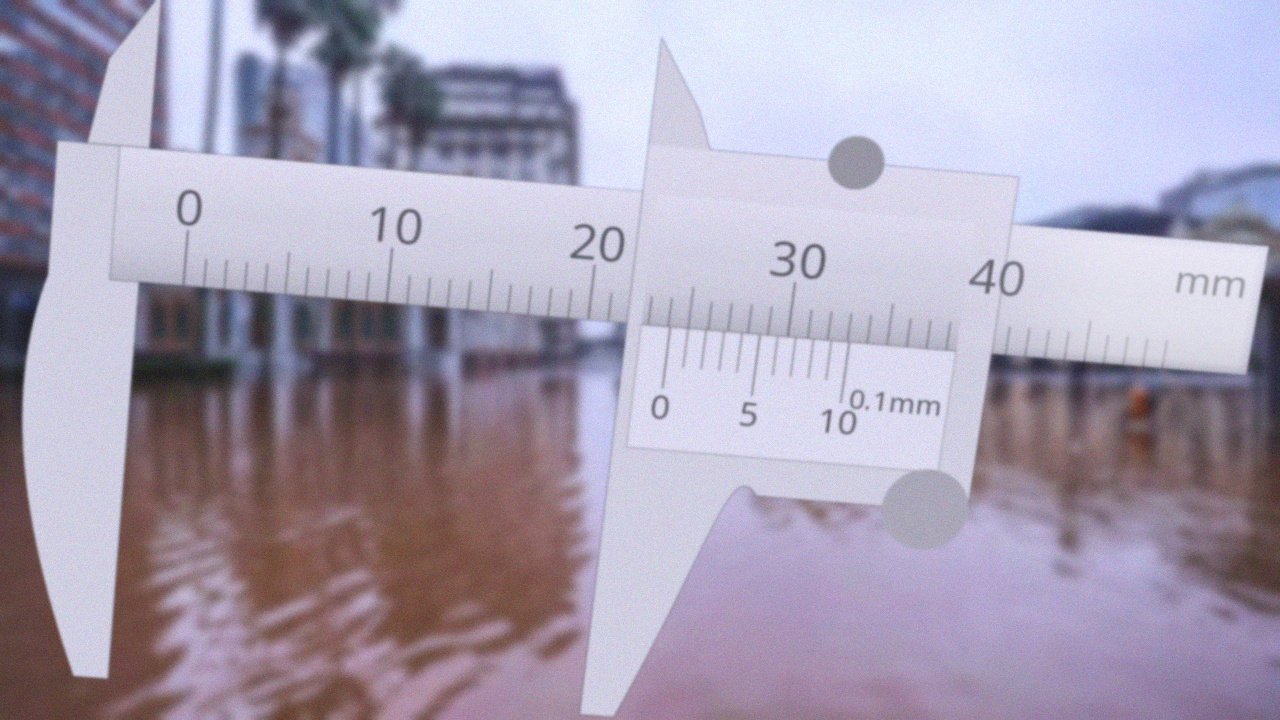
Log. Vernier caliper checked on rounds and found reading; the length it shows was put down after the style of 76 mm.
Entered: 24.1 mm
